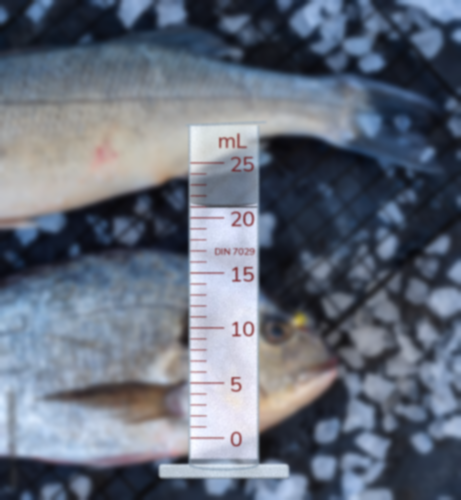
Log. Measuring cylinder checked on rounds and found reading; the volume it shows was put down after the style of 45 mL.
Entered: 21 mL
